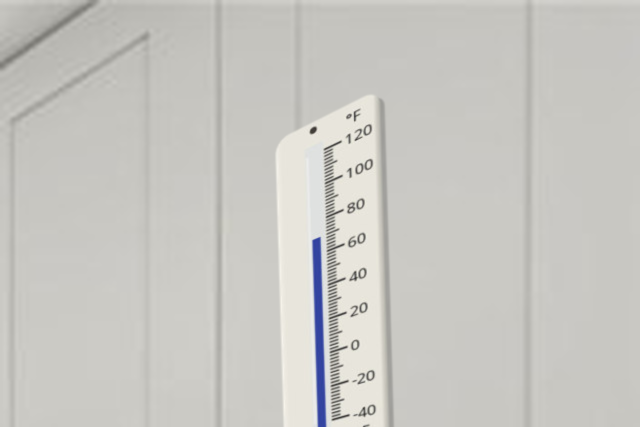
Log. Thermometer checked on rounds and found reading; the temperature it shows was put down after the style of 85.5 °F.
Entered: 70 °F
